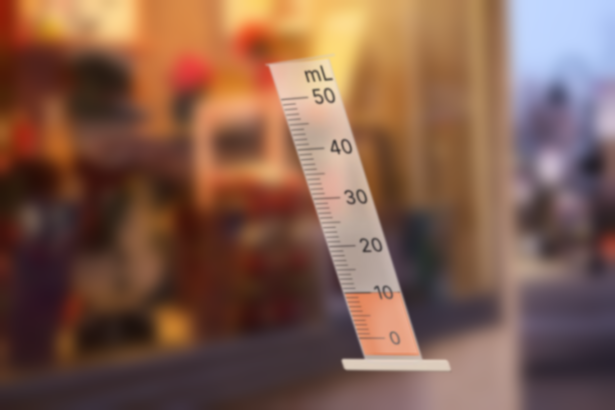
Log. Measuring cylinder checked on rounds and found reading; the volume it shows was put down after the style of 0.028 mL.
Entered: 10 mL
